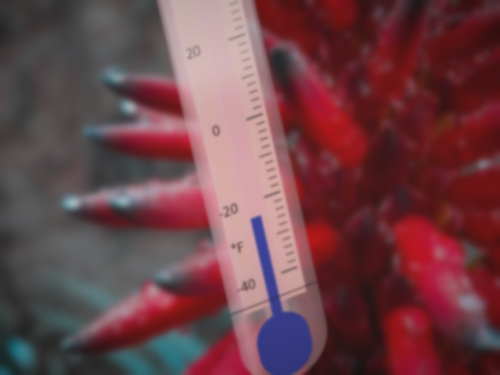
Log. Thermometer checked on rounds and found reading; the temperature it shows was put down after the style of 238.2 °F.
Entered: -24 °F
